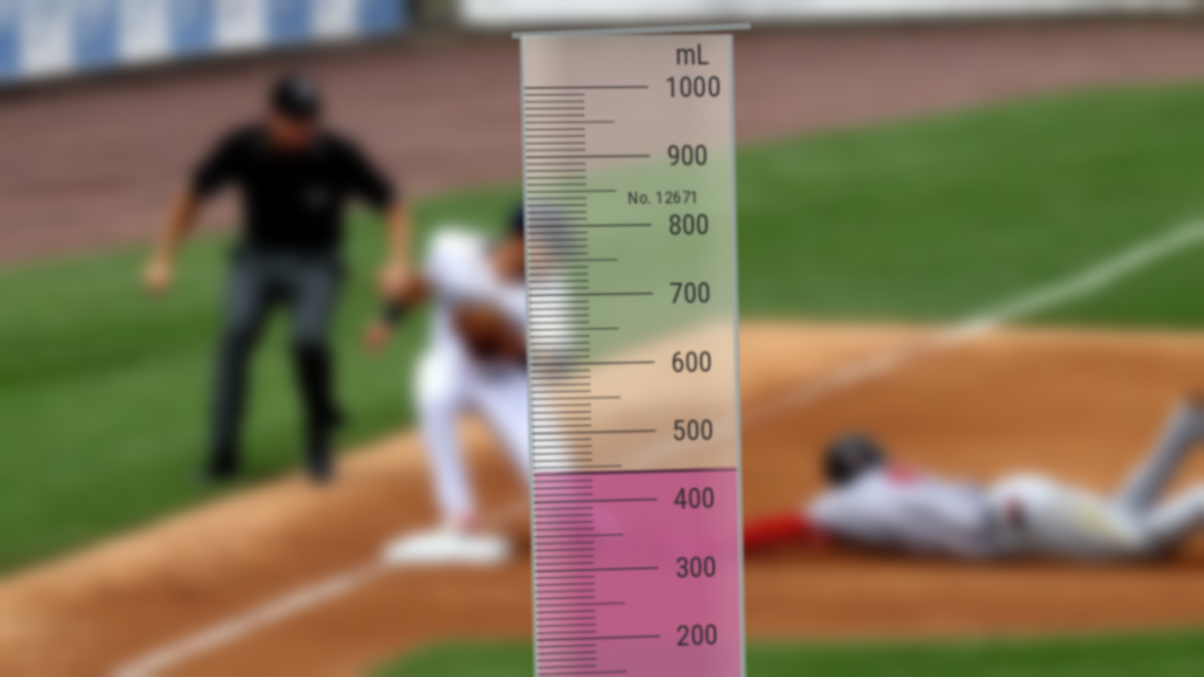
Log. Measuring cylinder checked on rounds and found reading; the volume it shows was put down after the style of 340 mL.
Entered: 440 mL
